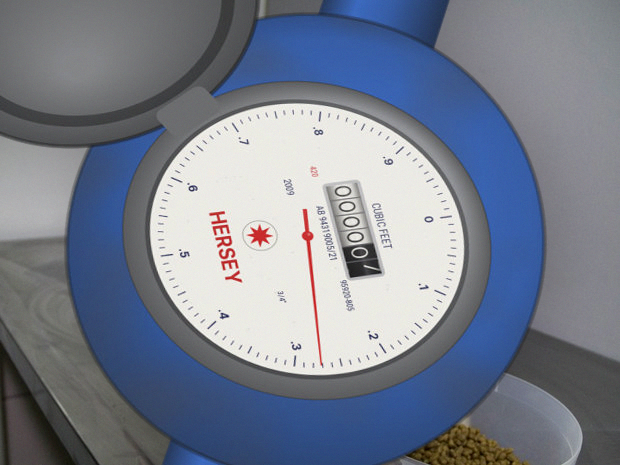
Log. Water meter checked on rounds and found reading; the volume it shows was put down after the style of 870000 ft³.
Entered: 7.27 ft³
